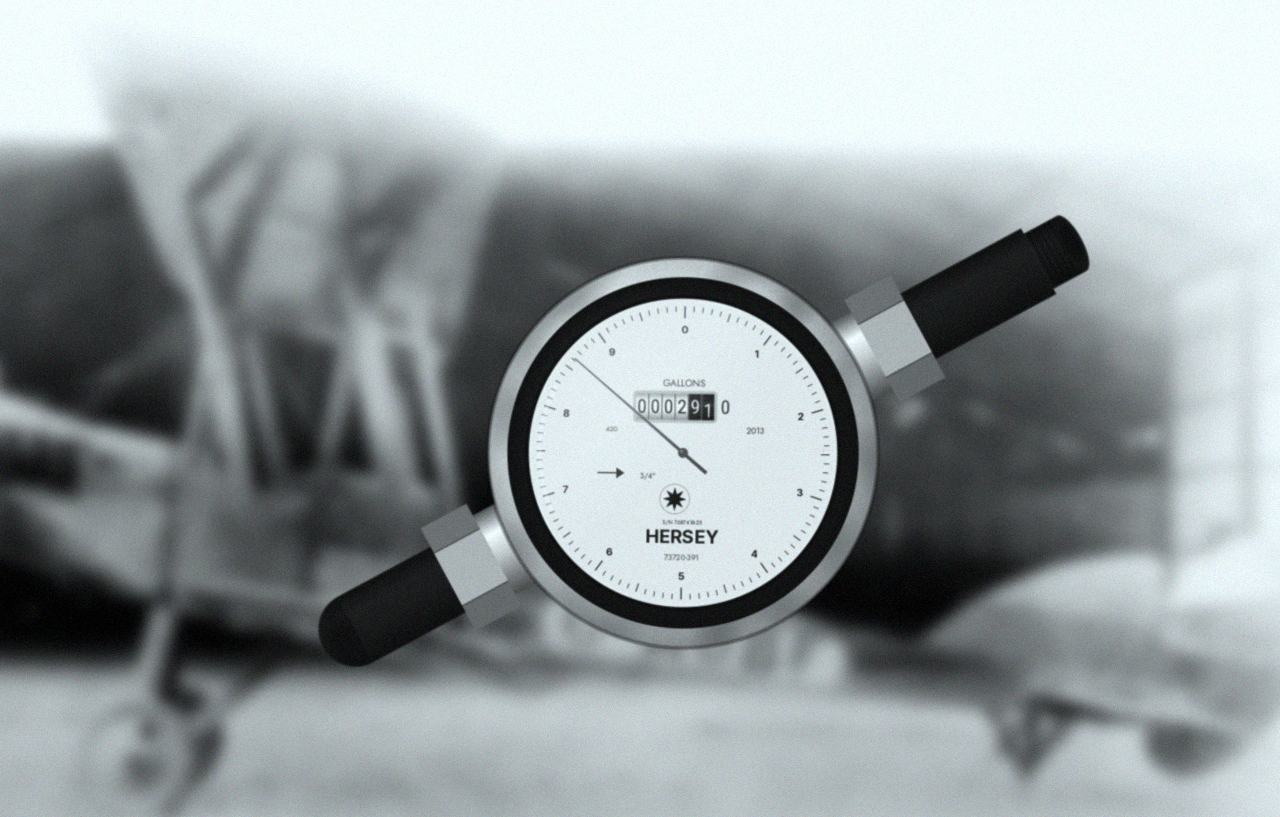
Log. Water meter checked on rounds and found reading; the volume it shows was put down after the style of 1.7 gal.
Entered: 2908.6 gal
